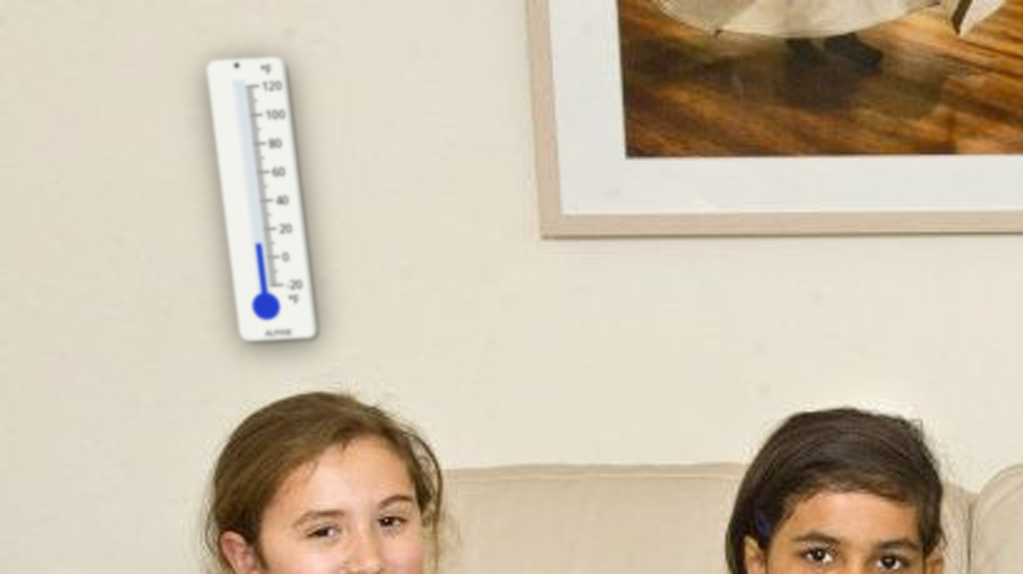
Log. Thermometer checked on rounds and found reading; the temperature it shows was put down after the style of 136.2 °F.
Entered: 10 °F
